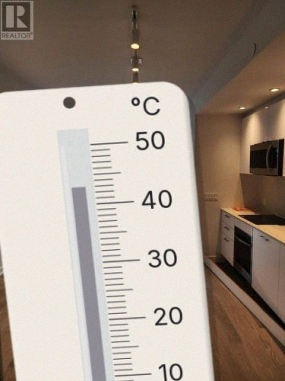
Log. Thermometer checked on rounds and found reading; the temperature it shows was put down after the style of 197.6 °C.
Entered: 43 °C
